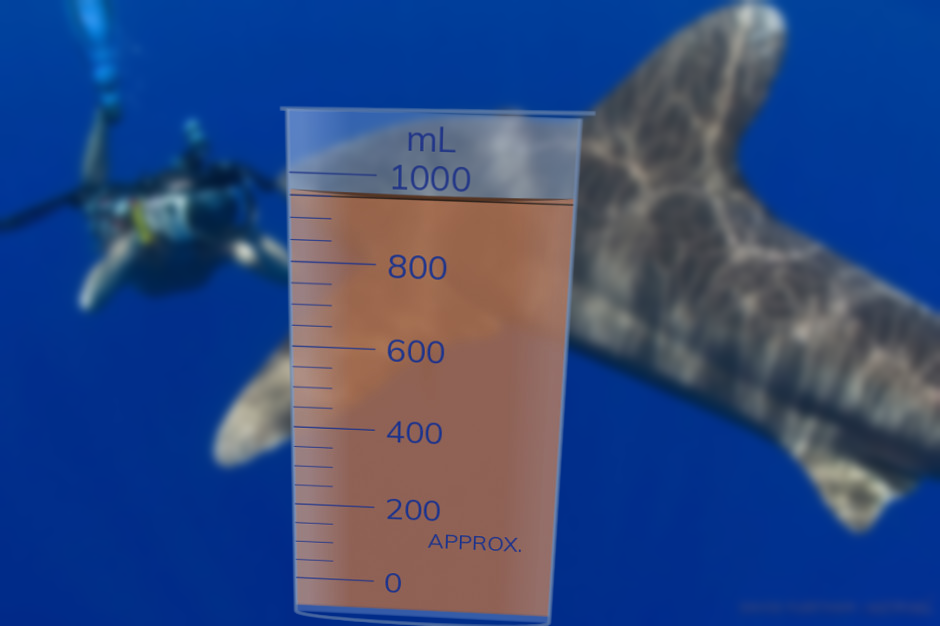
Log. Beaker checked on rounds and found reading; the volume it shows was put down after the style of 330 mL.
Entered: 950 mL
